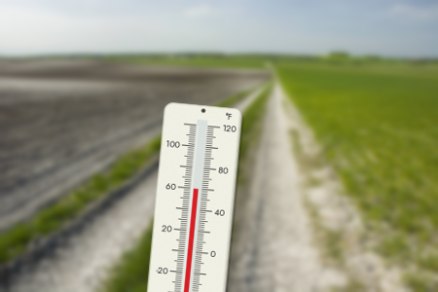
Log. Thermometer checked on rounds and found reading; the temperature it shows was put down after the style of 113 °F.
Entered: 60 °F
